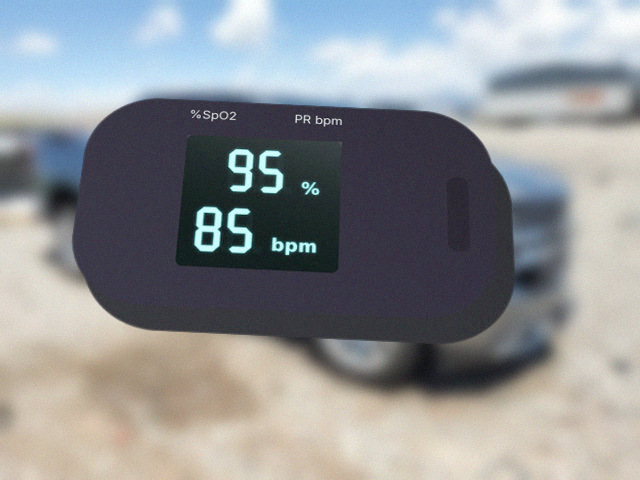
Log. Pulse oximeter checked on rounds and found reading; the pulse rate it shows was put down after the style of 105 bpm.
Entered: 85 bpm
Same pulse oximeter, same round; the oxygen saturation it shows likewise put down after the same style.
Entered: 95 %
